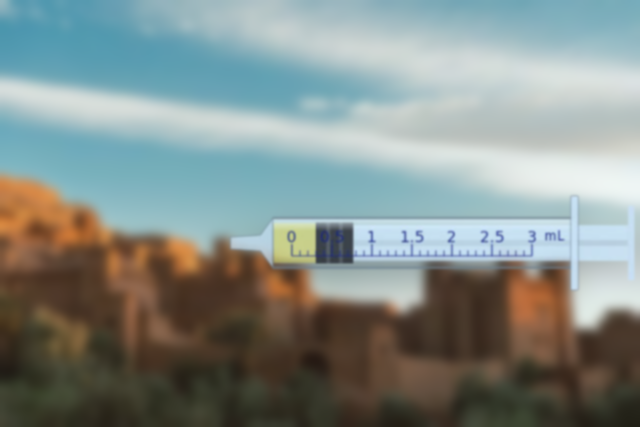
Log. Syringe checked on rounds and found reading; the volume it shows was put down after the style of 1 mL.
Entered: 0.3 mL
